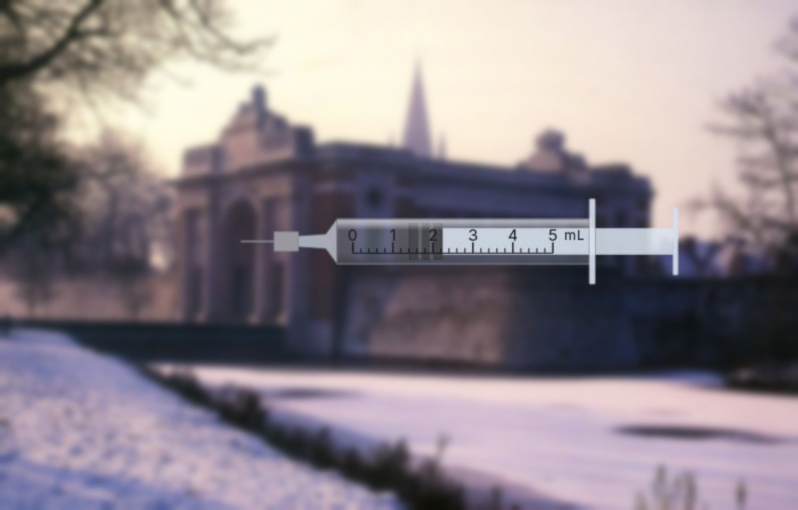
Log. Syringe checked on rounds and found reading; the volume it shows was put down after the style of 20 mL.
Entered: 1.4 mL
